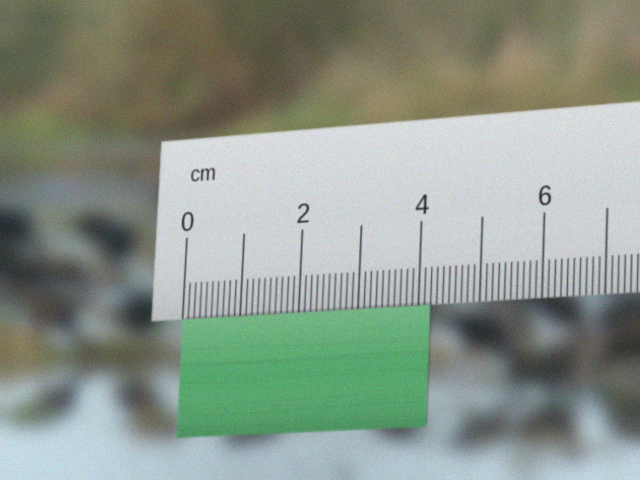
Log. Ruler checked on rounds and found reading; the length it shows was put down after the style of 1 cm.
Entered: 4.2 cm
